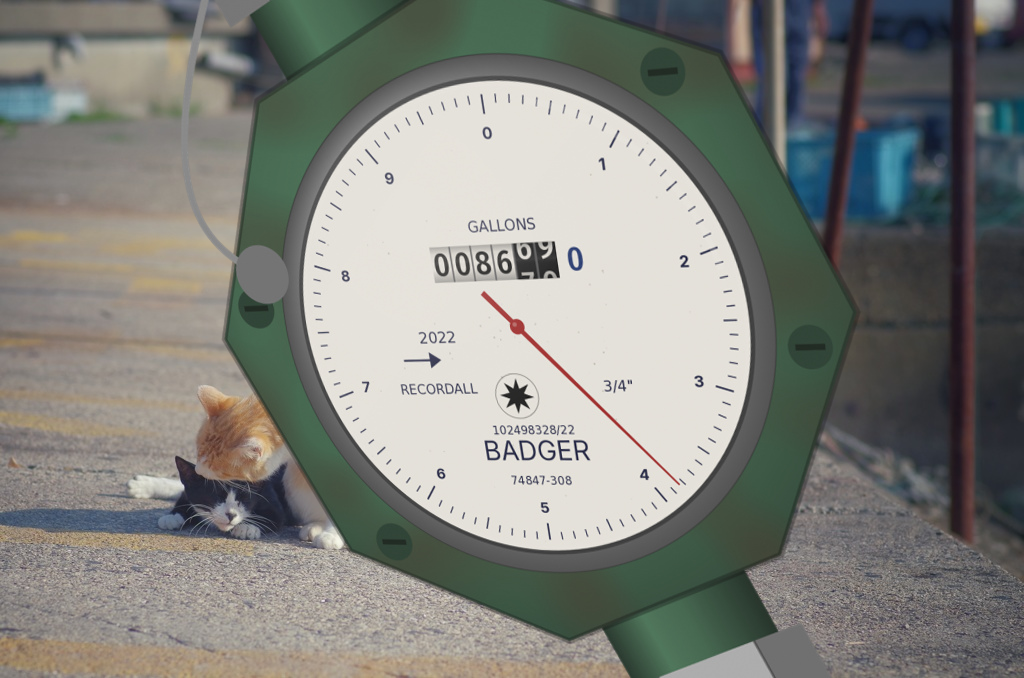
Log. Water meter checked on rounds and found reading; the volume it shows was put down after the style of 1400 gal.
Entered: 86693.8 gal
